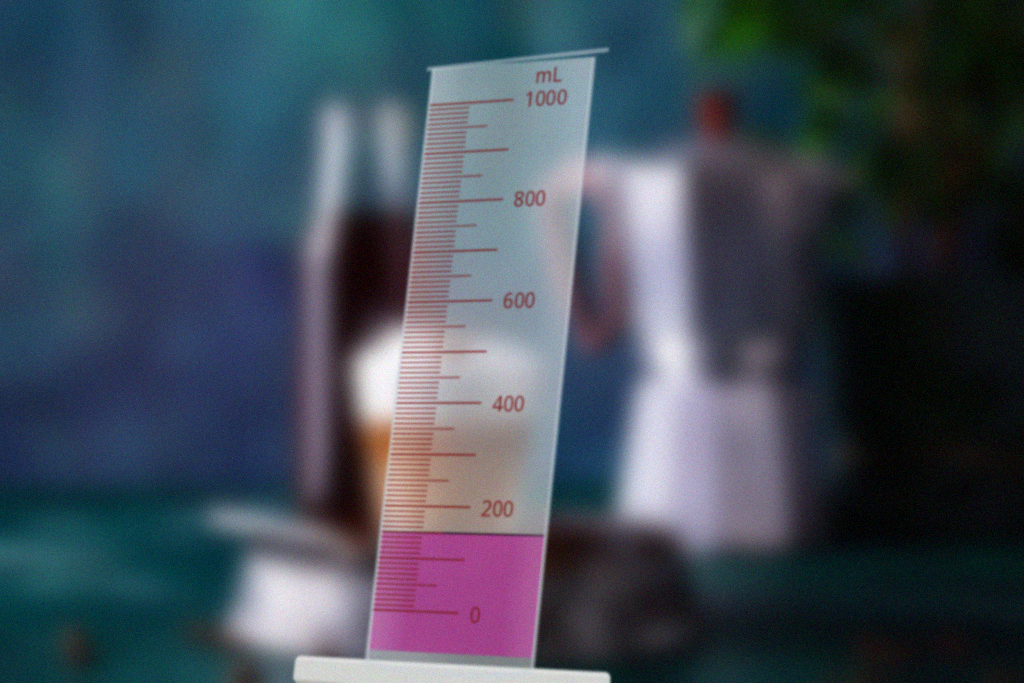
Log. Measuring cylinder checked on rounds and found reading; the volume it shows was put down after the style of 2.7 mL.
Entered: 150 mL
